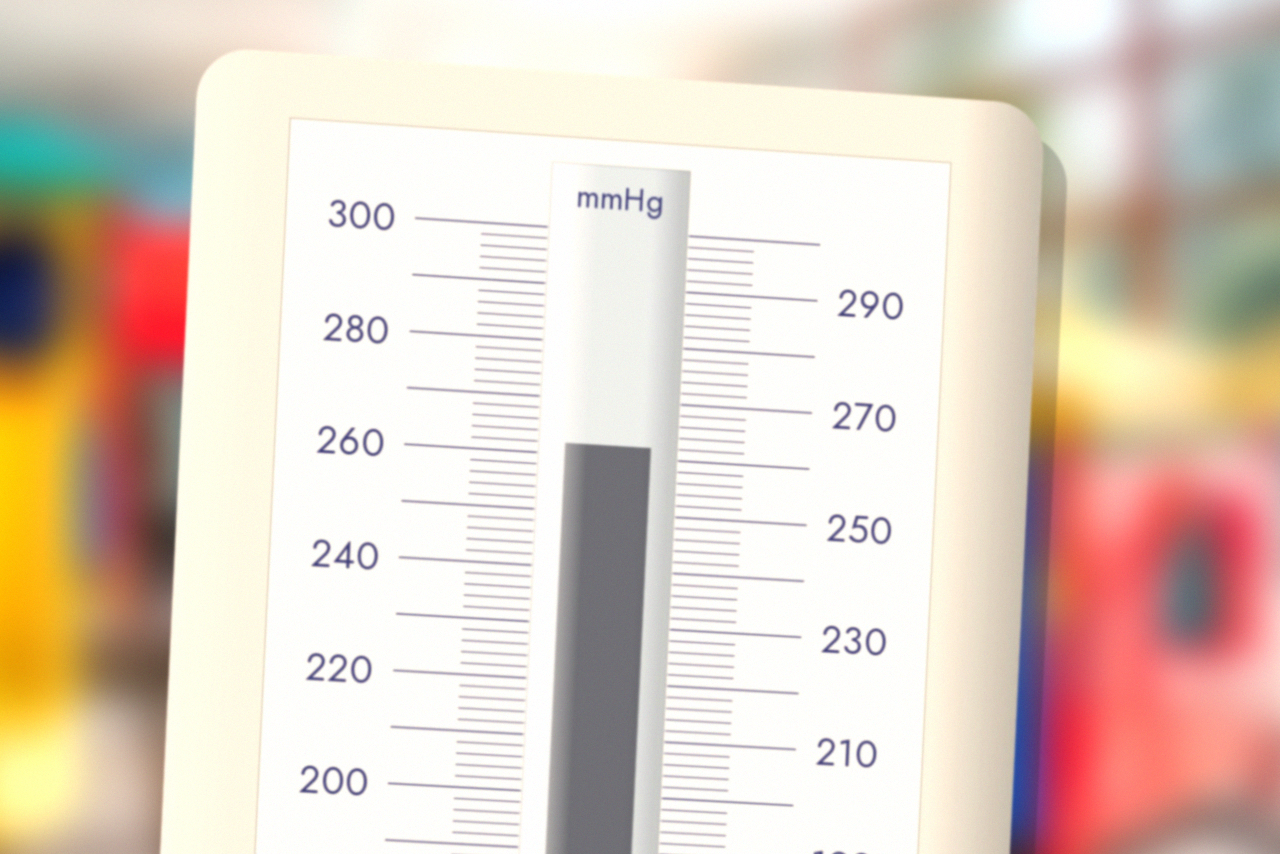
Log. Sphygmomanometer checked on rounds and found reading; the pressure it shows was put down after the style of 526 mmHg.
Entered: 262 mmHg
